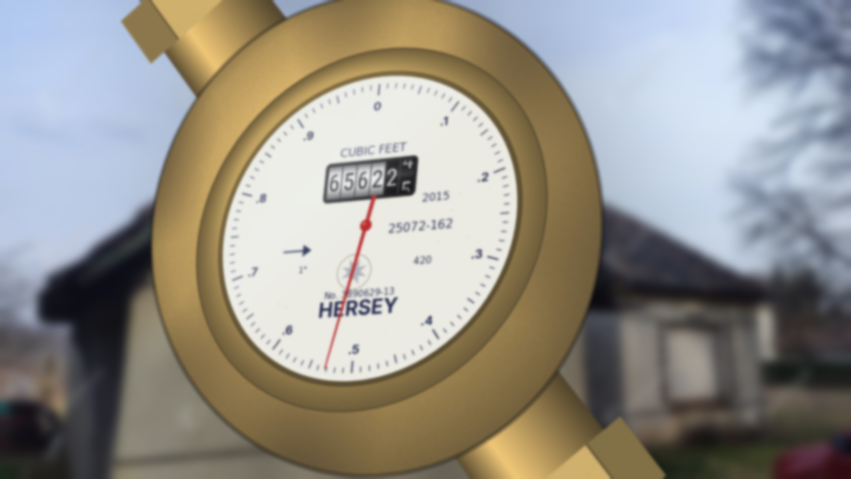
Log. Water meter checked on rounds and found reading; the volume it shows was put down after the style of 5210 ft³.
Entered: 656224.53 ft³
